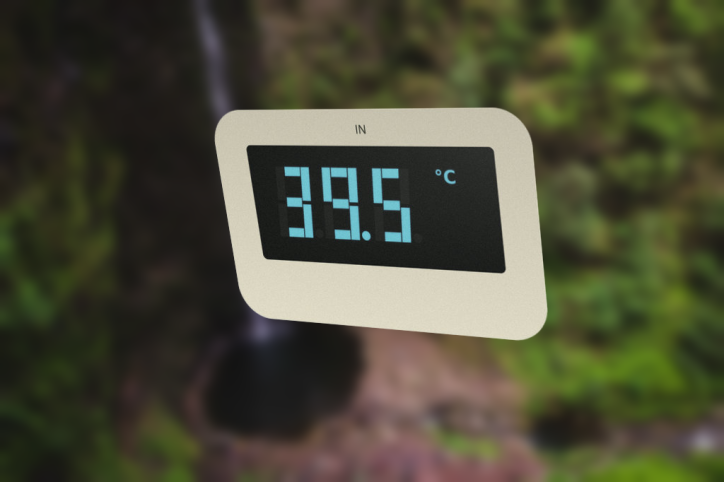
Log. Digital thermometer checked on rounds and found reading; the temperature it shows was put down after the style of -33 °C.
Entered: 39.5 °C
